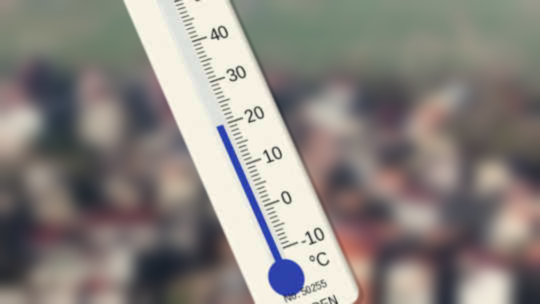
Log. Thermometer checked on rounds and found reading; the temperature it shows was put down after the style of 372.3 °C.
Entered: 20 °C
